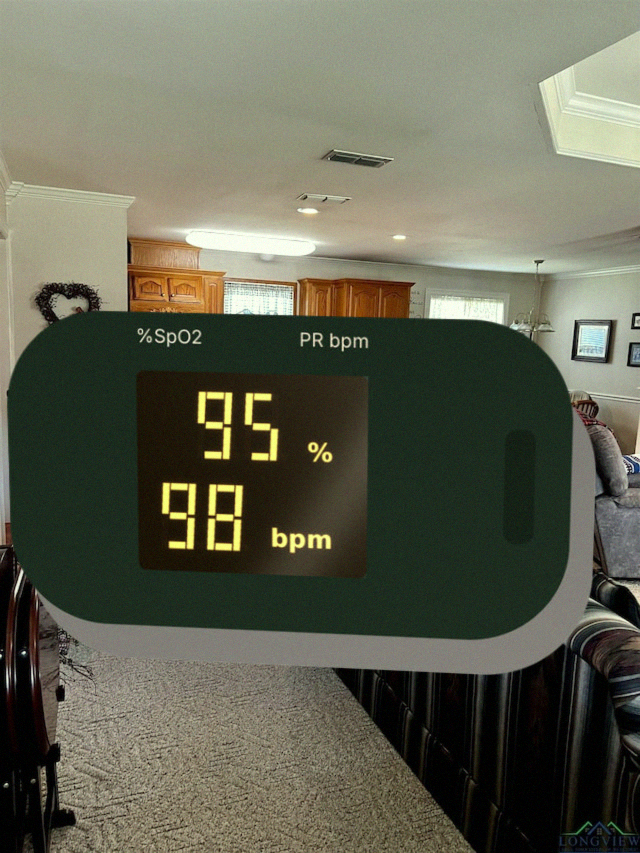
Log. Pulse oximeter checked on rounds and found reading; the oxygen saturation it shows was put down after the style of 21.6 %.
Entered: 95 %
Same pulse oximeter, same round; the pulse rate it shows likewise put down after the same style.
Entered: 98 bpm
